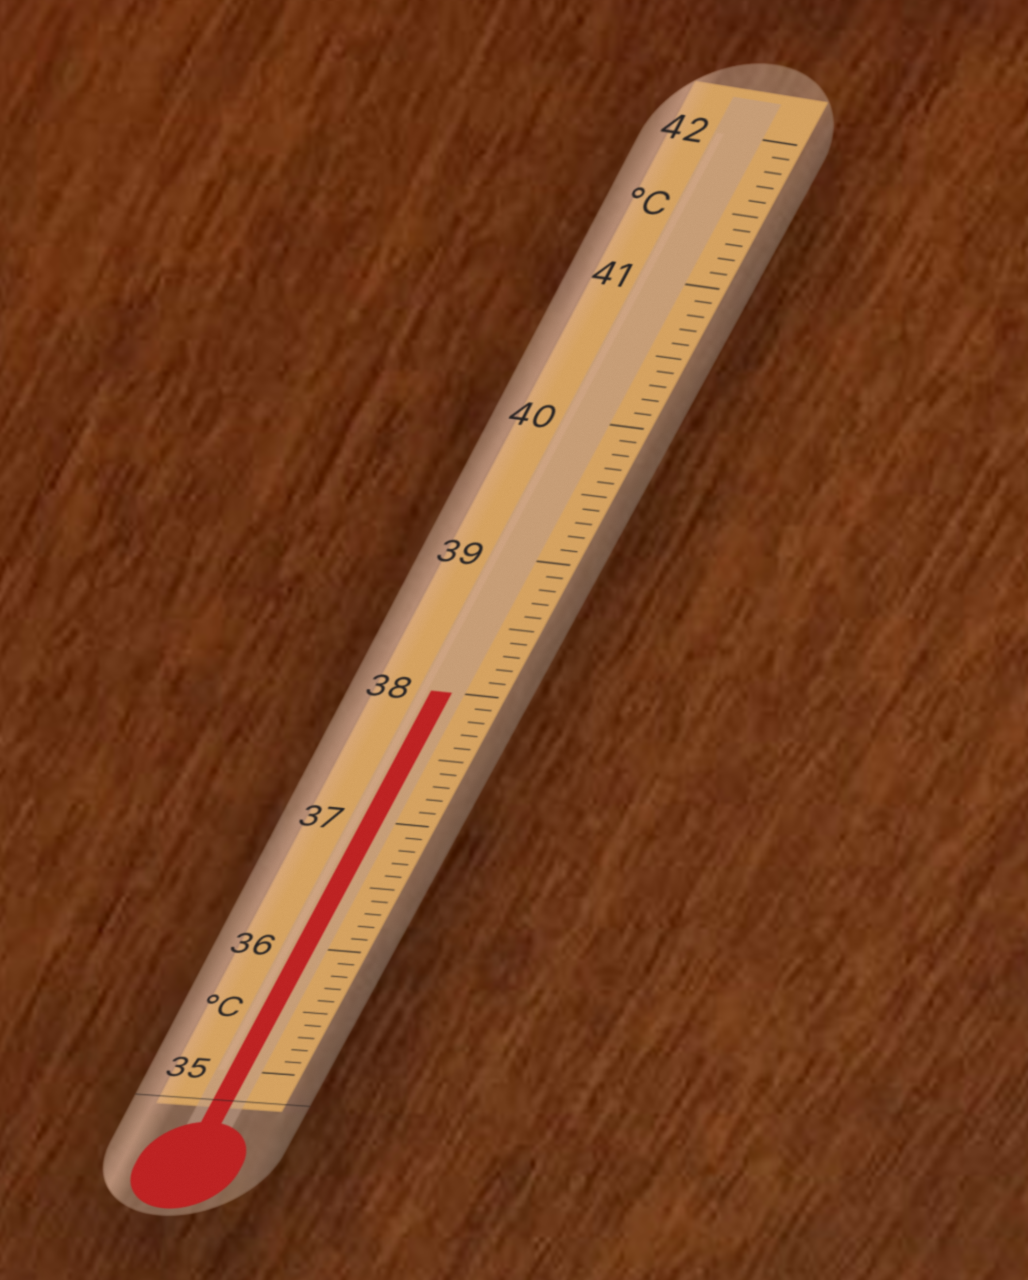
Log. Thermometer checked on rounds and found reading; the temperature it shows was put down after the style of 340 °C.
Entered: 38 °C
